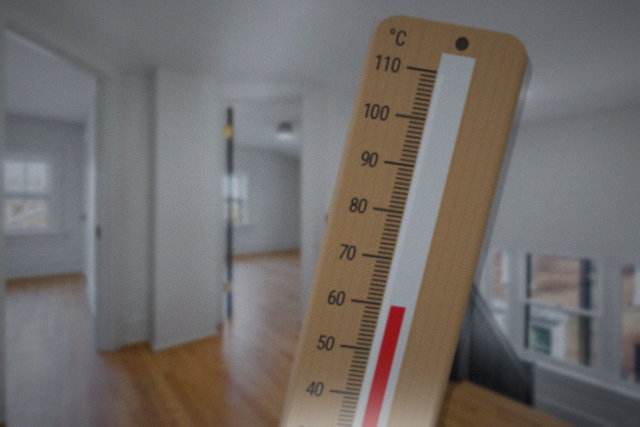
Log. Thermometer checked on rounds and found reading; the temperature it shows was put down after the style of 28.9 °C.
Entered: 60 °C
